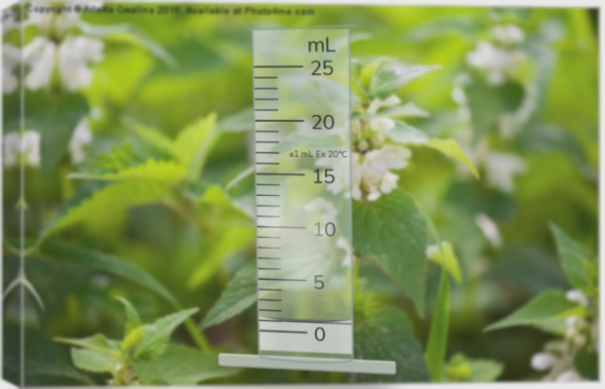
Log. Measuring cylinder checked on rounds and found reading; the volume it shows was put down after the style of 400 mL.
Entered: 1 mL
